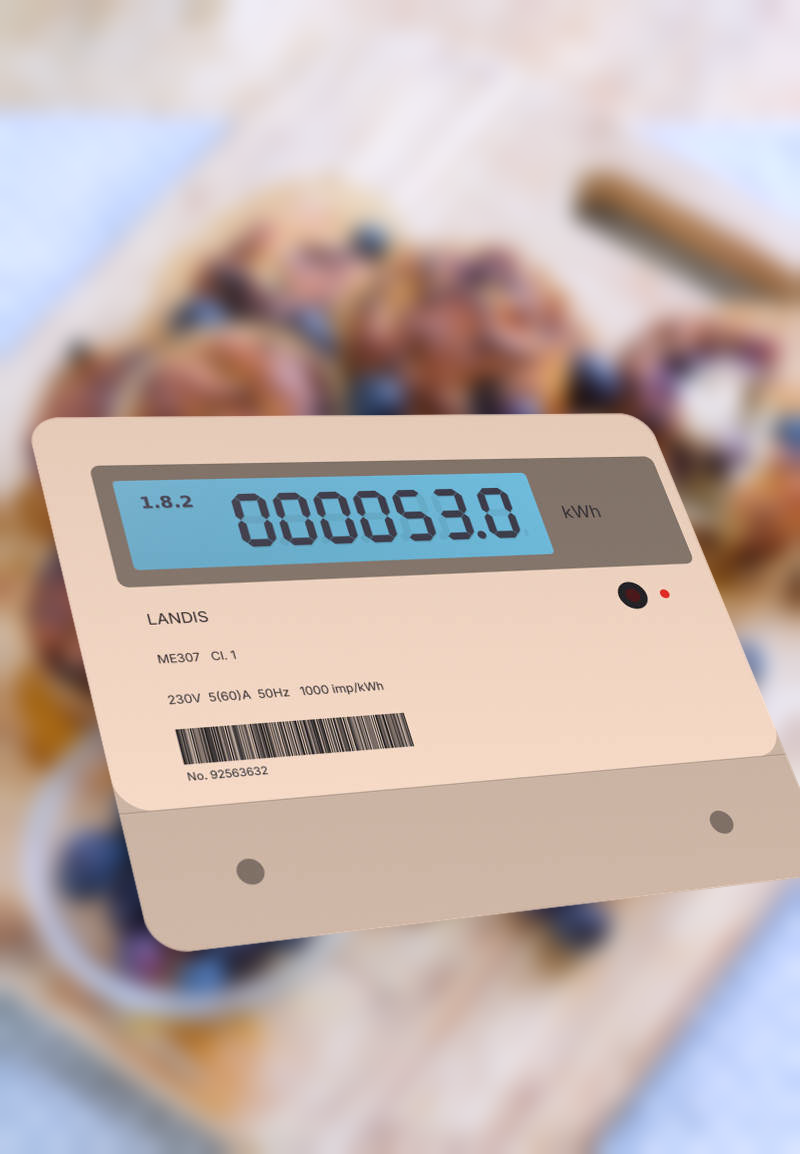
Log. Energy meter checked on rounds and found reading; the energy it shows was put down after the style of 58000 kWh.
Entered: 53.0 kWh
